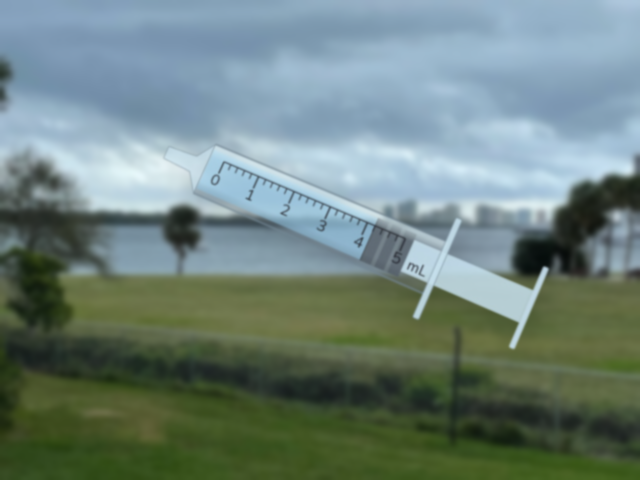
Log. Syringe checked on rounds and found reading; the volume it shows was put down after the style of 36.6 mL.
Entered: 4.2 mL
